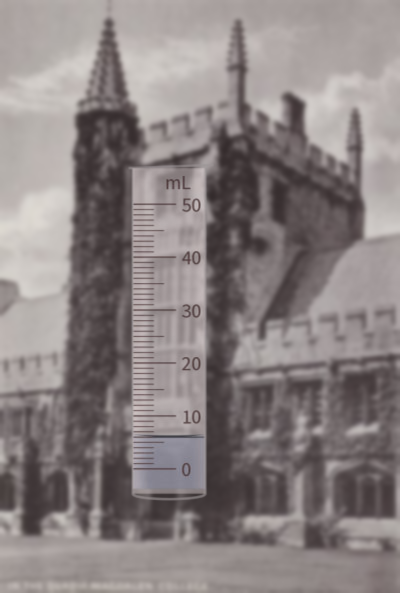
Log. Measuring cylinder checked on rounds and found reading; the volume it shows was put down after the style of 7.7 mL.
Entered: 6 mL
